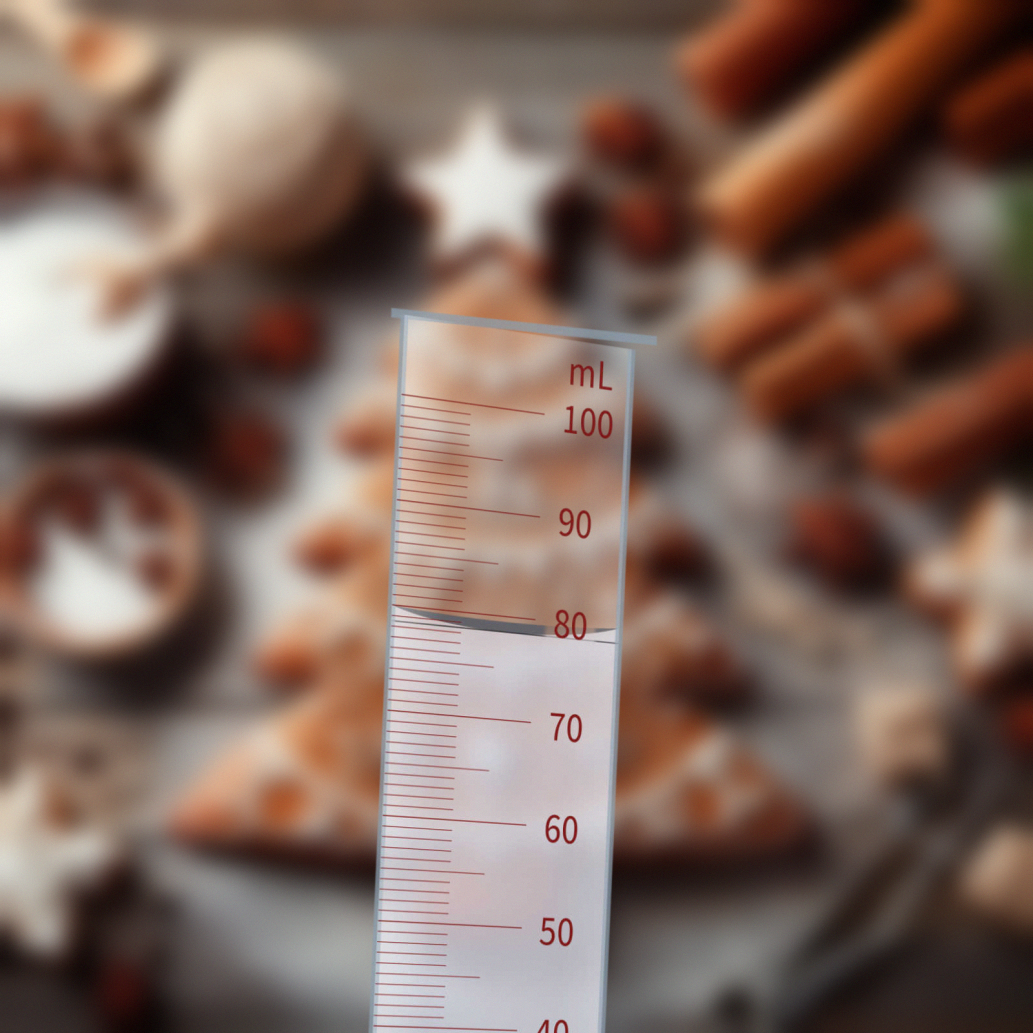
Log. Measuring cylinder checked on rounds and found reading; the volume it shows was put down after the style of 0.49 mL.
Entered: 78.5 mL
